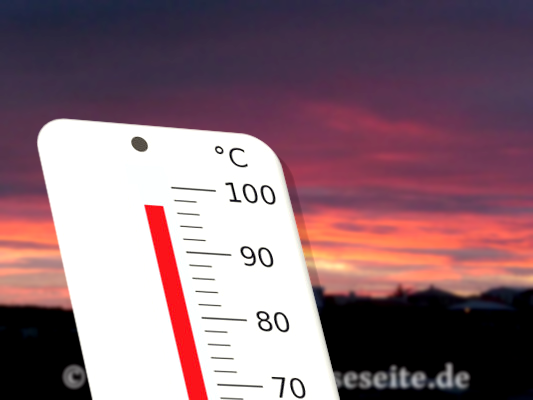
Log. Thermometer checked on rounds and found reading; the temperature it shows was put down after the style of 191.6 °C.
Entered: 97 °C
